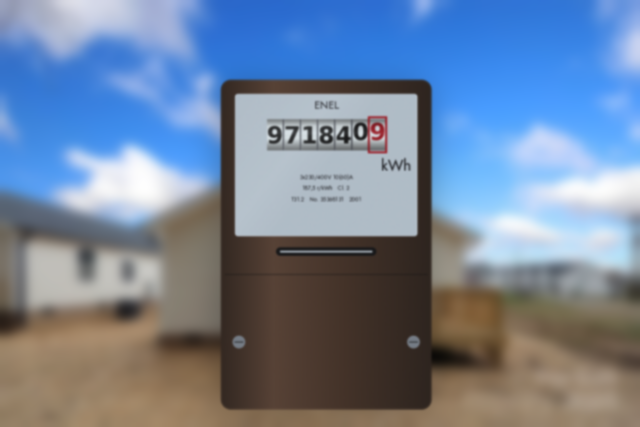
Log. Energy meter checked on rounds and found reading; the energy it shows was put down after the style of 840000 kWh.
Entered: 971840.9 kWh
